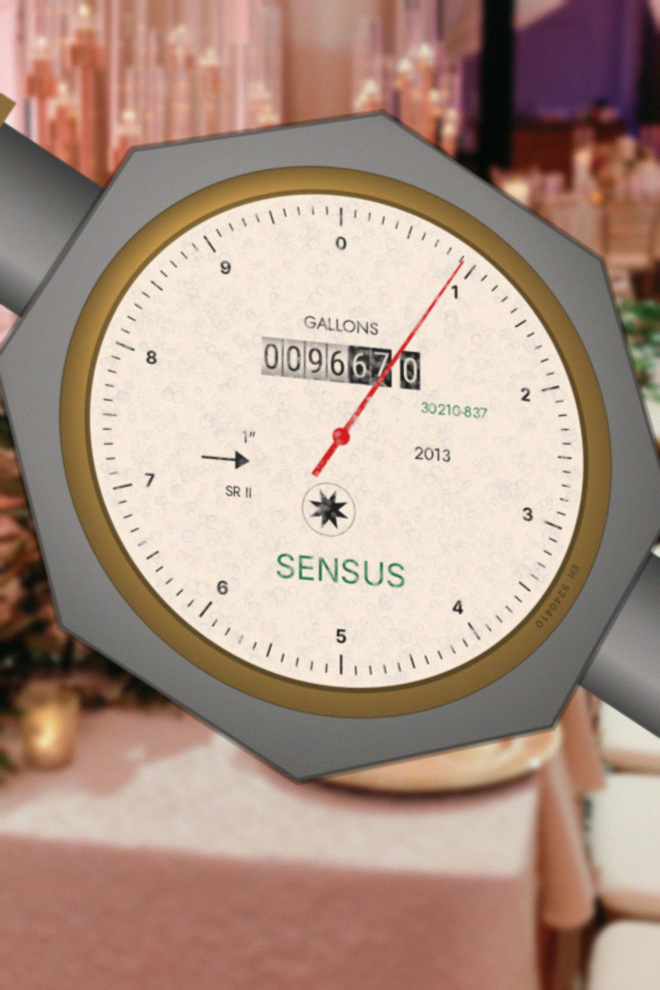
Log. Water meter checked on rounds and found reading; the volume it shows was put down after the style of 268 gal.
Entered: 96670.9 gal
